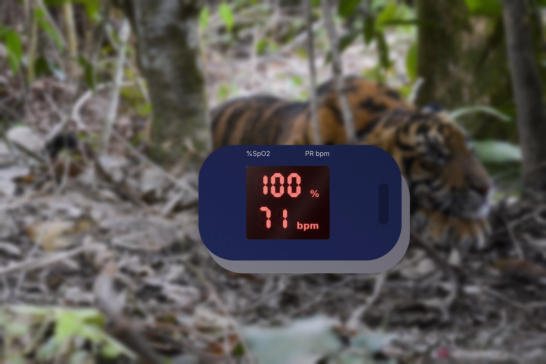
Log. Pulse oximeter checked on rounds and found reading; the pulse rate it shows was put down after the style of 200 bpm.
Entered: 71 bpm
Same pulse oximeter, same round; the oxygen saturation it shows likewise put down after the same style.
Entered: 100 %
